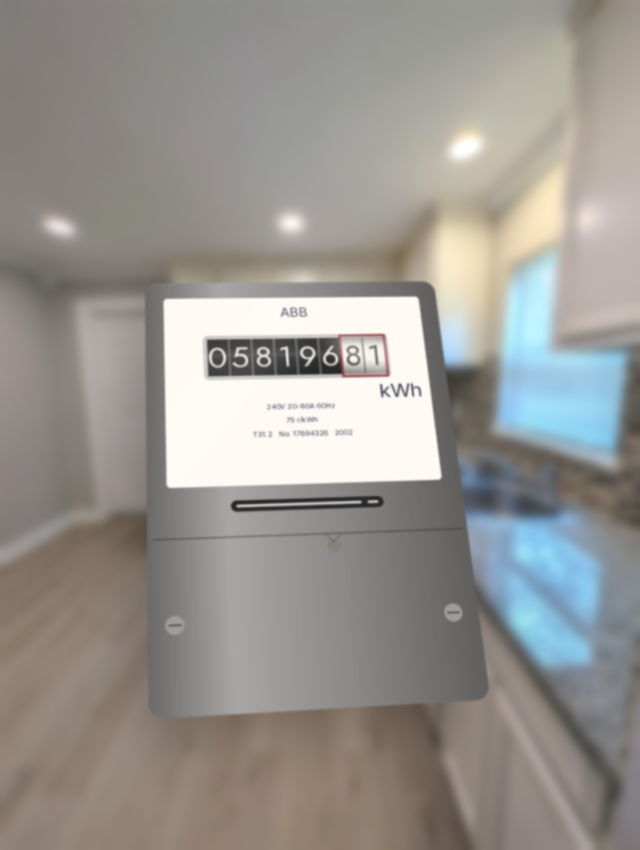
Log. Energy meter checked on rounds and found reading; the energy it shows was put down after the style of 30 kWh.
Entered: 58196.81 kWh
